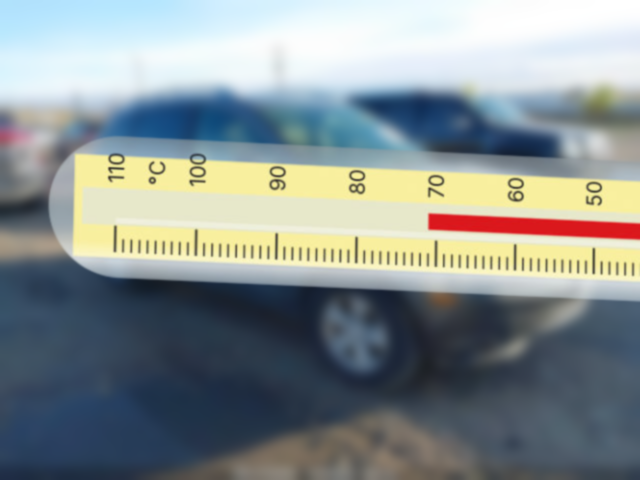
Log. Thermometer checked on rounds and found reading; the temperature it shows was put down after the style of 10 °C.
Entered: 71 °C
